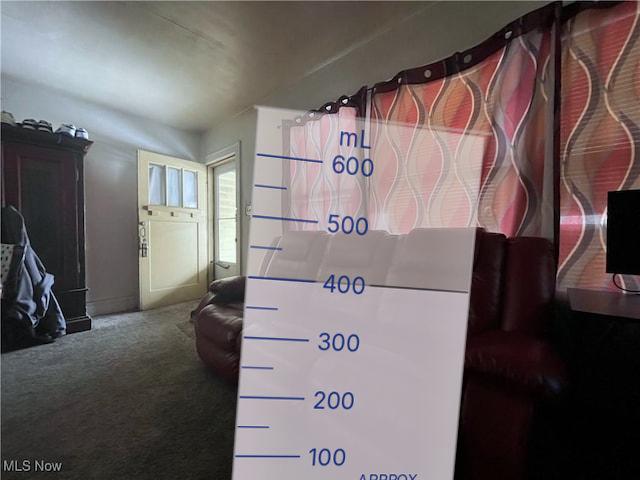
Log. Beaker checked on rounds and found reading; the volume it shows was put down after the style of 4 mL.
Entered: 400 mL
